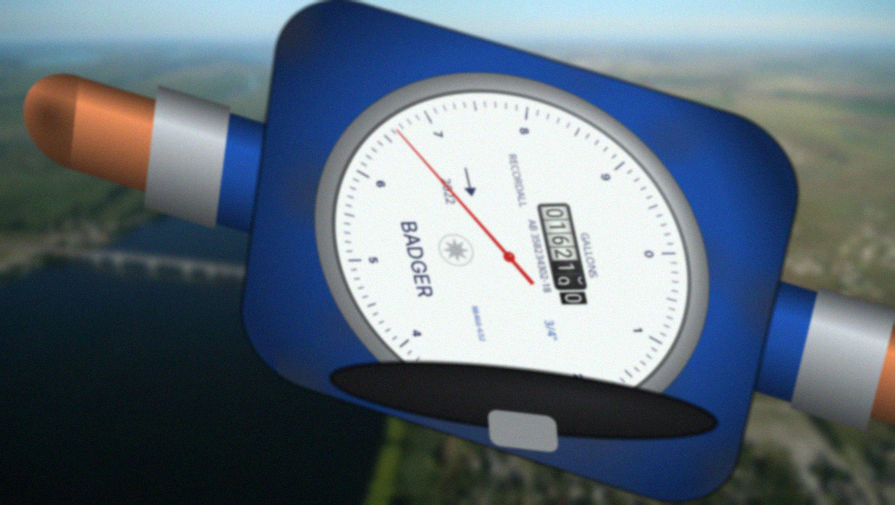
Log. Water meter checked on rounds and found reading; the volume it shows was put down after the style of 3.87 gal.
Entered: 162186.6 gal
